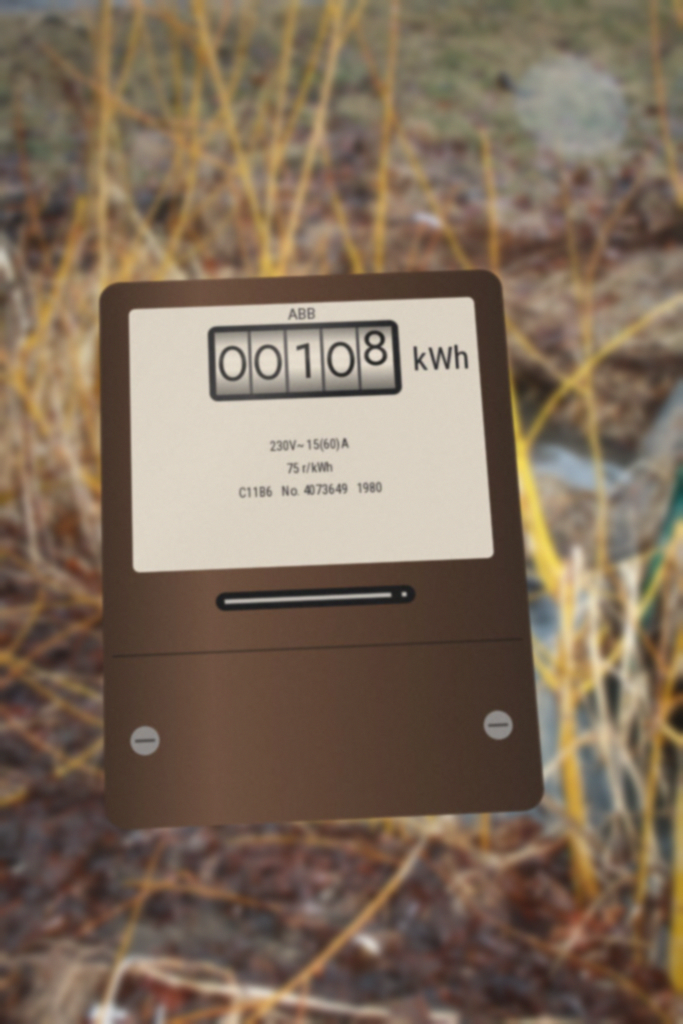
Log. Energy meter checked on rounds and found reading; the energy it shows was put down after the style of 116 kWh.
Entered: 108 kWh
